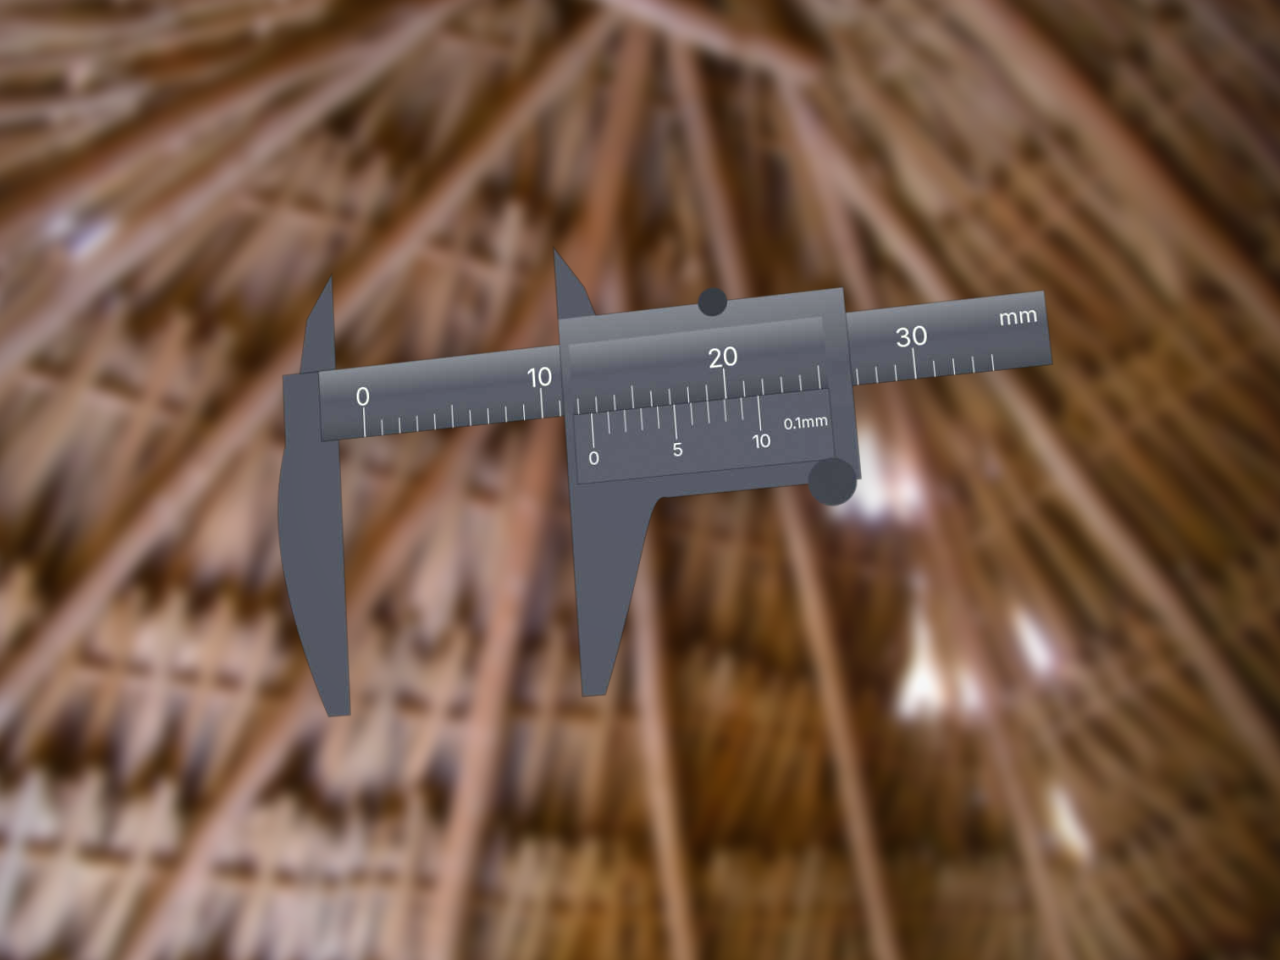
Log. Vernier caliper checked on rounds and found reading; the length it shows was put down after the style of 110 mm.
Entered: 12.7 mm
